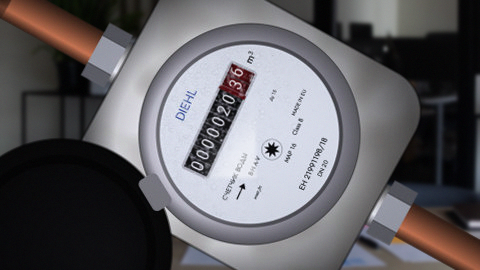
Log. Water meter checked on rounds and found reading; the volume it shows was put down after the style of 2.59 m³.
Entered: 20.36 m³
